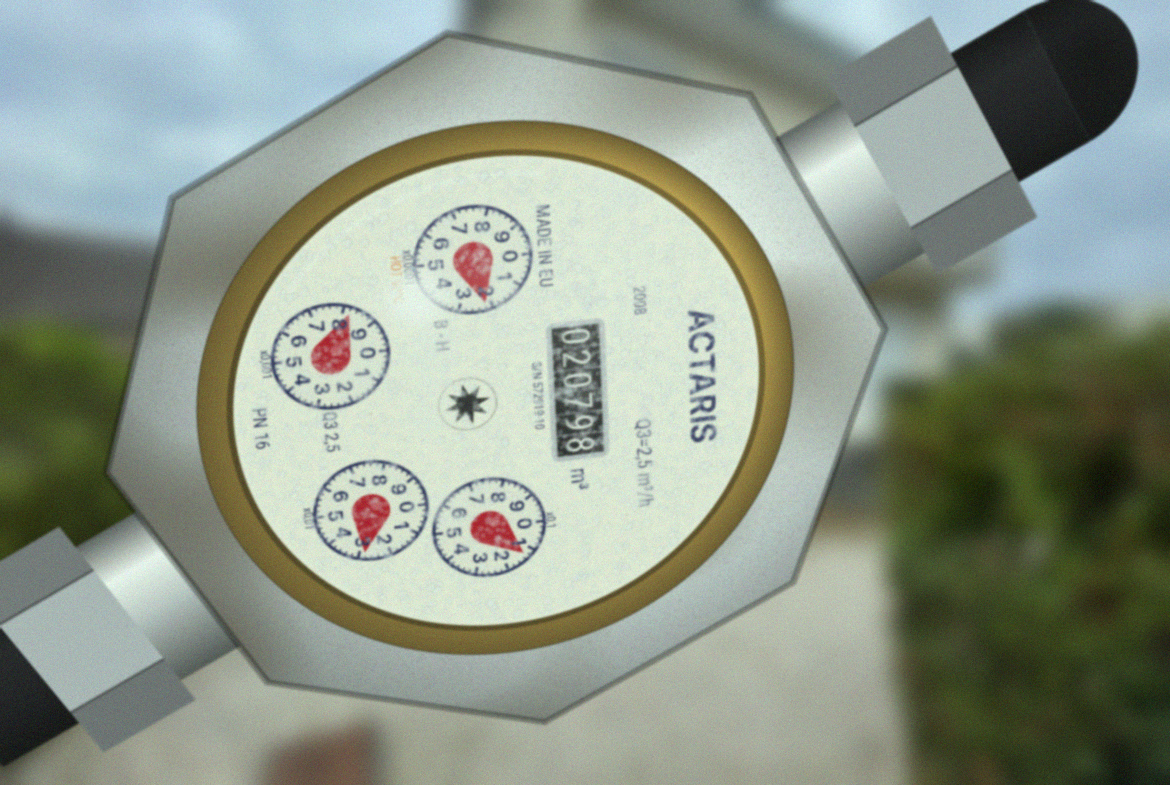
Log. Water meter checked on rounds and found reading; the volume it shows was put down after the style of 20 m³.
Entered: 20798.1282 m³
